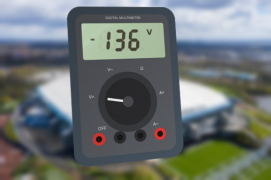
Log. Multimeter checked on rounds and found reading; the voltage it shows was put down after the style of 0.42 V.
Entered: -136 V
